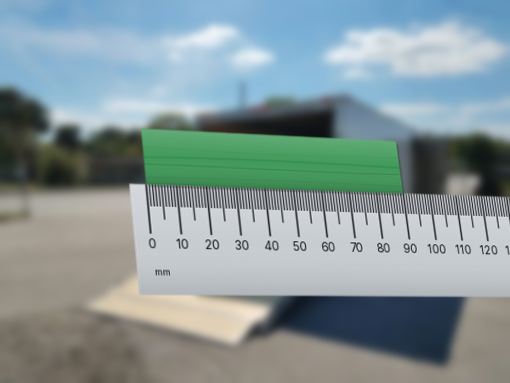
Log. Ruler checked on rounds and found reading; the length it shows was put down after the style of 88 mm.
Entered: 90 mm
